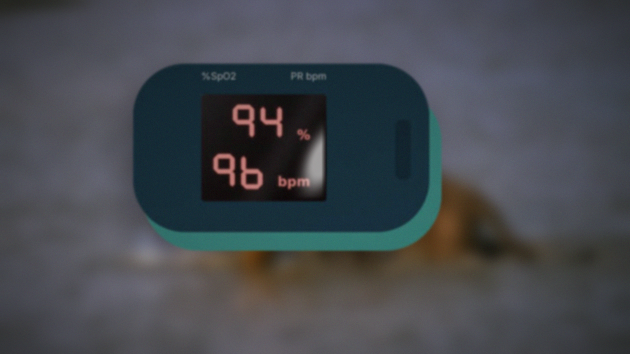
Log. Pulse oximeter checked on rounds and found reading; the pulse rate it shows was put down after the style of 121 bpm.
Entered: 96 bpm
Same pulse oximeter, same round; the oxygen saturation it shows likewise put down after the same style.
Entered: 94 %
